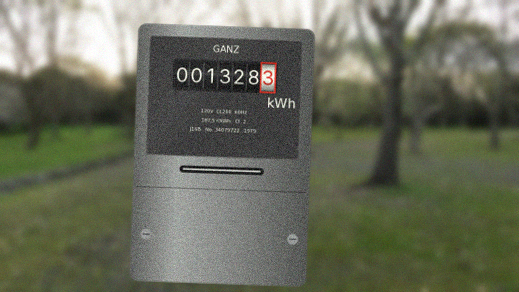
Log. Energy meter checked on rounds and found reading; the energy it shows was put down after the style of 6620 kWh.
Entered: 1328.3 kWh
